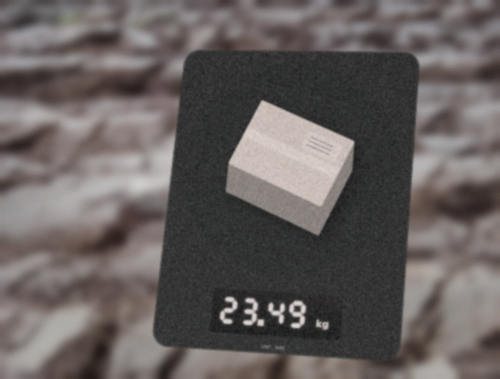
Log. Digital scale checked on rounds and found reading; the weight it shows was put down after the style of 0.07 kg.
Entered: 23.49 kg
